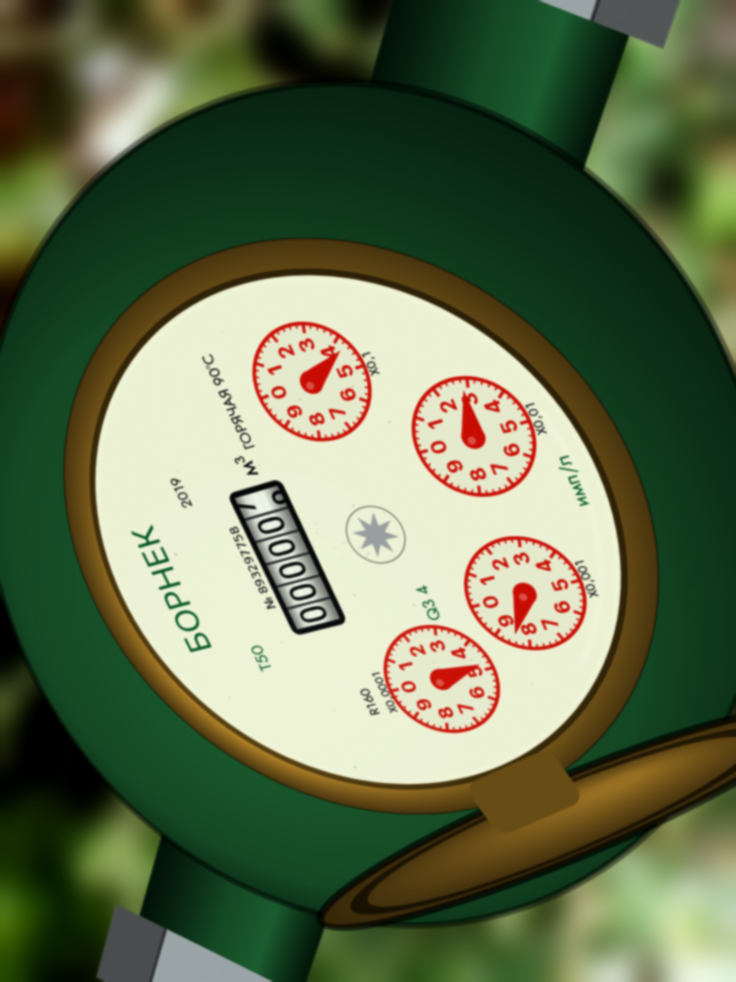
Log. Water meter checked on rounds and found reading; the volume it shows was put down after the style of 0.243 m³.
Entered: 7.4284 m³
